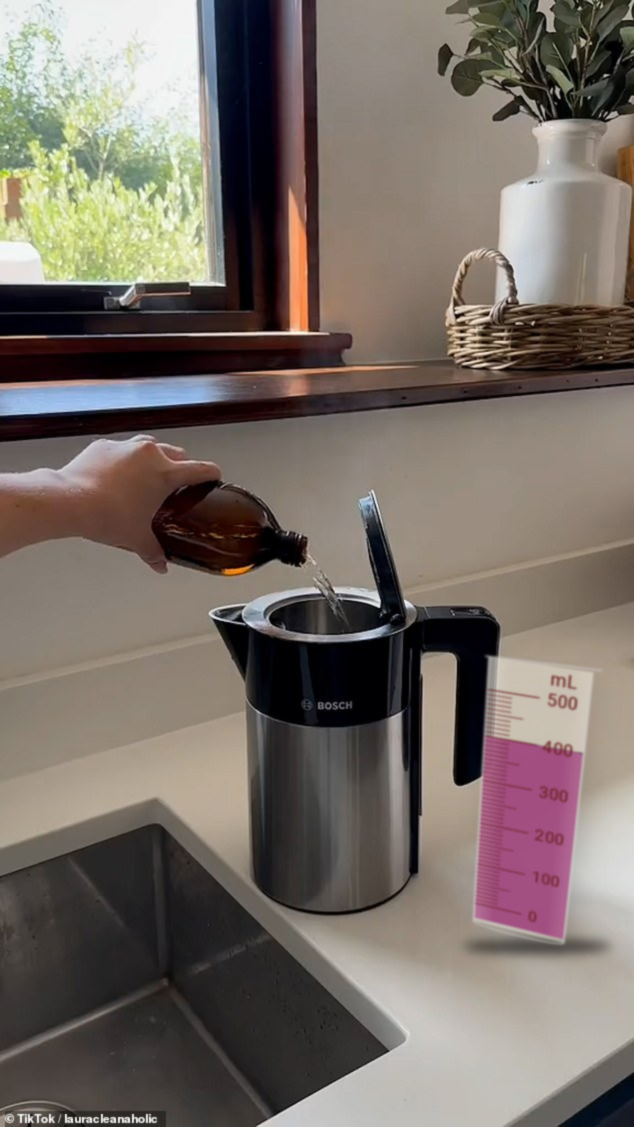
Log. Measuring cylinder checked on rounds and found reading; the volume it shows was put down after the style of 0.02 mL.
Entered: 400 mL
